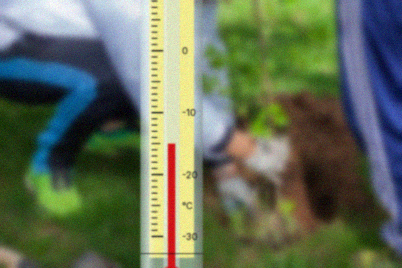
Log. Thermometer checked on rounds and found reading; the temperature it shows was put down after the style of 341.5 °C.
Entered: -15 °C
